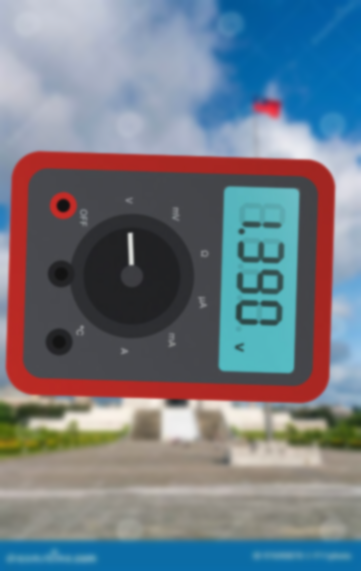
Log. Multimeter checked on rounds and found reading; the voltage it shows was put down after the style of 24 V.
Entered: 1.390 V
